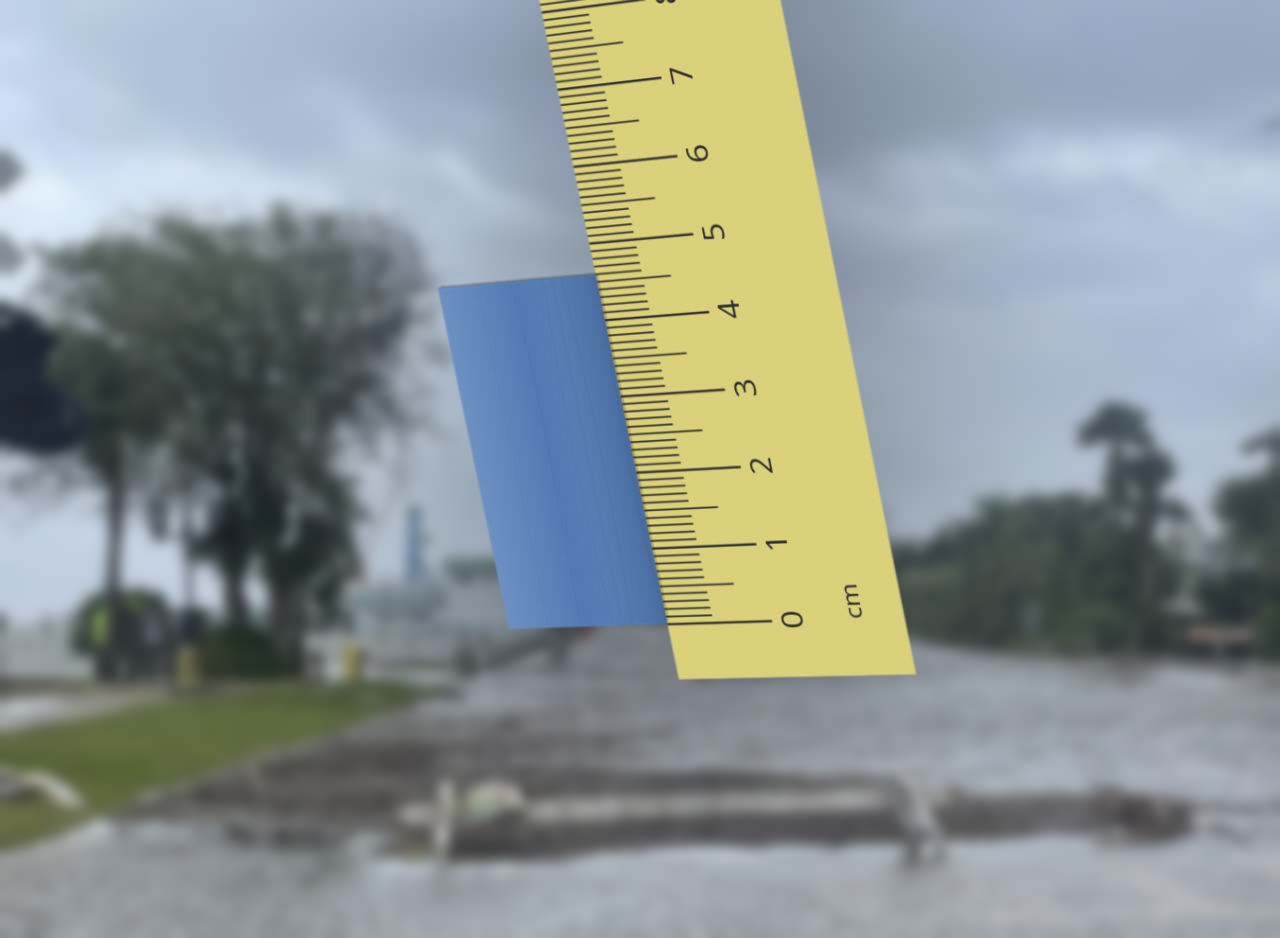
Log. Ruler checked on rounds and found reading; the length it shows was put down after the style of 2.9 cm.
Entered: 4.6 cm
